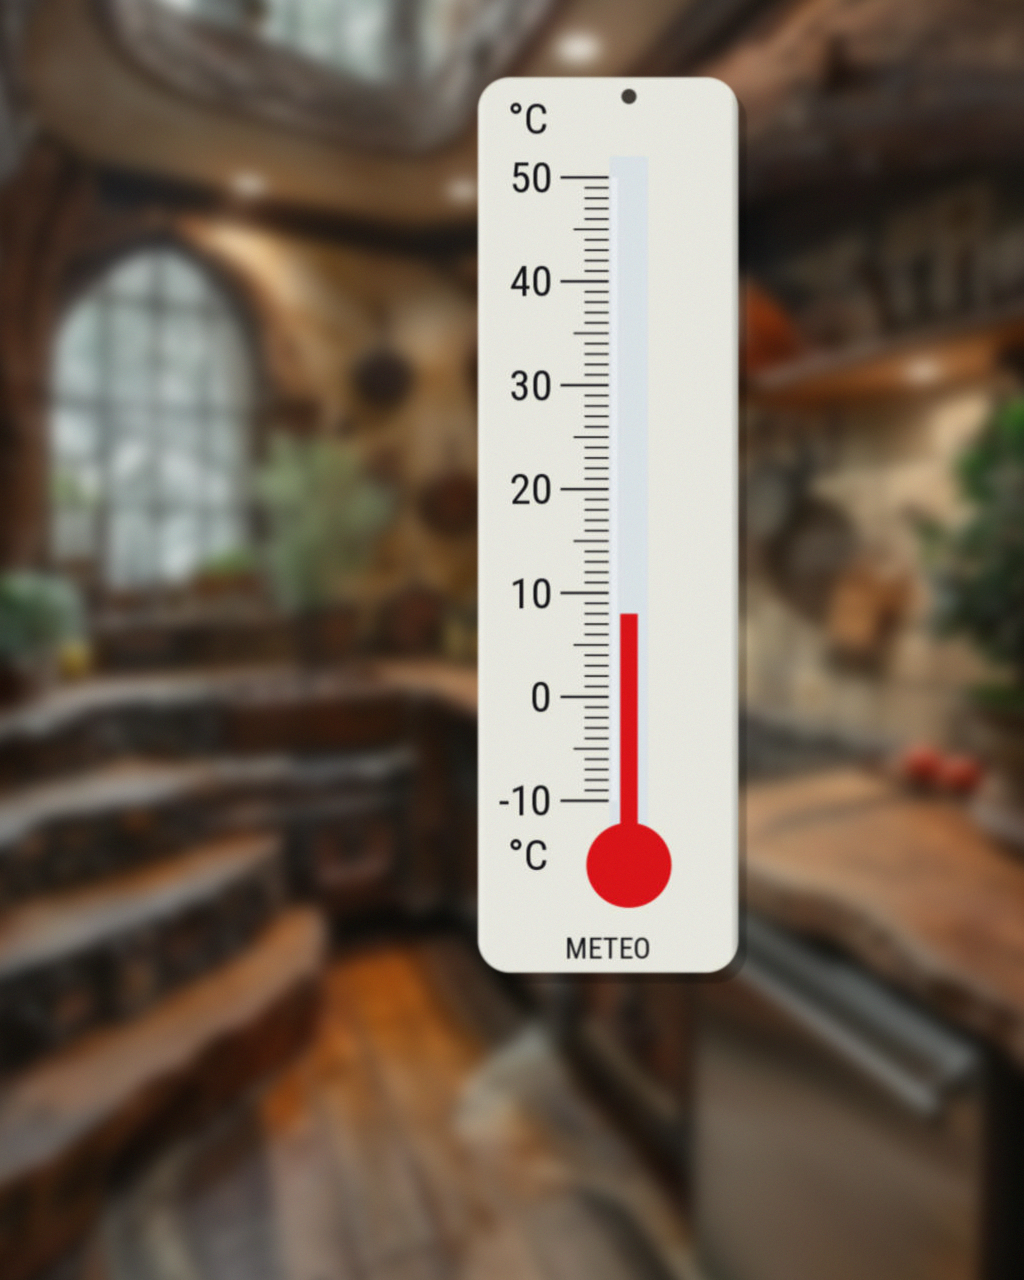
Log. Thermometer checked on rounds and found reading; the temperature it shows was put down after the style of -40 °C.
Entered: 8 °C
